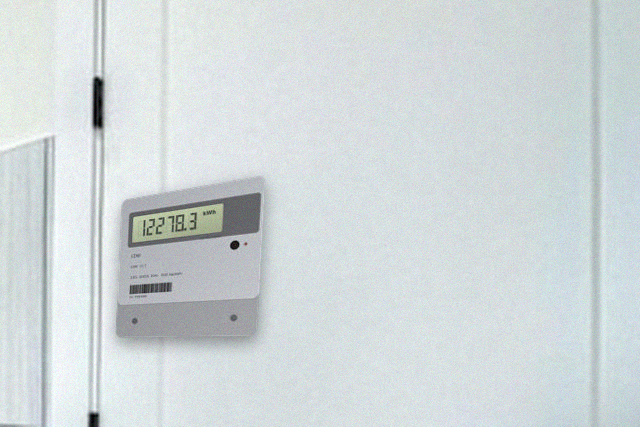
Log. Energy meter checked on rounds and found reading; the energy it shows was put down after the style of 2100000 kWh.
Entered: 12278.3 kWh
